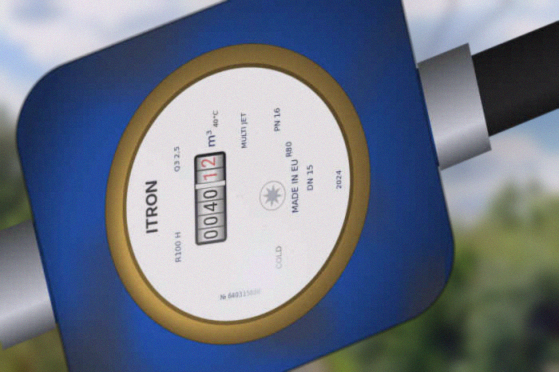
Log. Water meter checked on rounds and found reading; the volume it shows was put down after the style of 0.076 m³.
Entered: 40.12 m³
